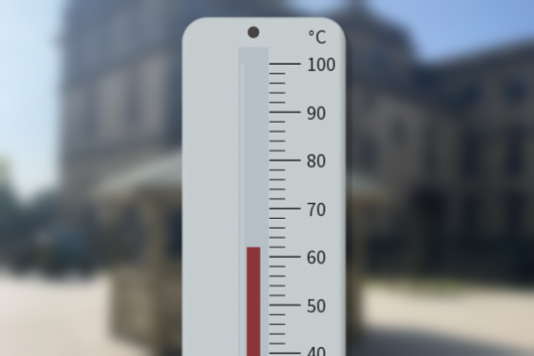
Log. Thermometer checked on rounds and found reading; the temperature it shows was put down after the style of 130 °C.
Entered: 62 °C
